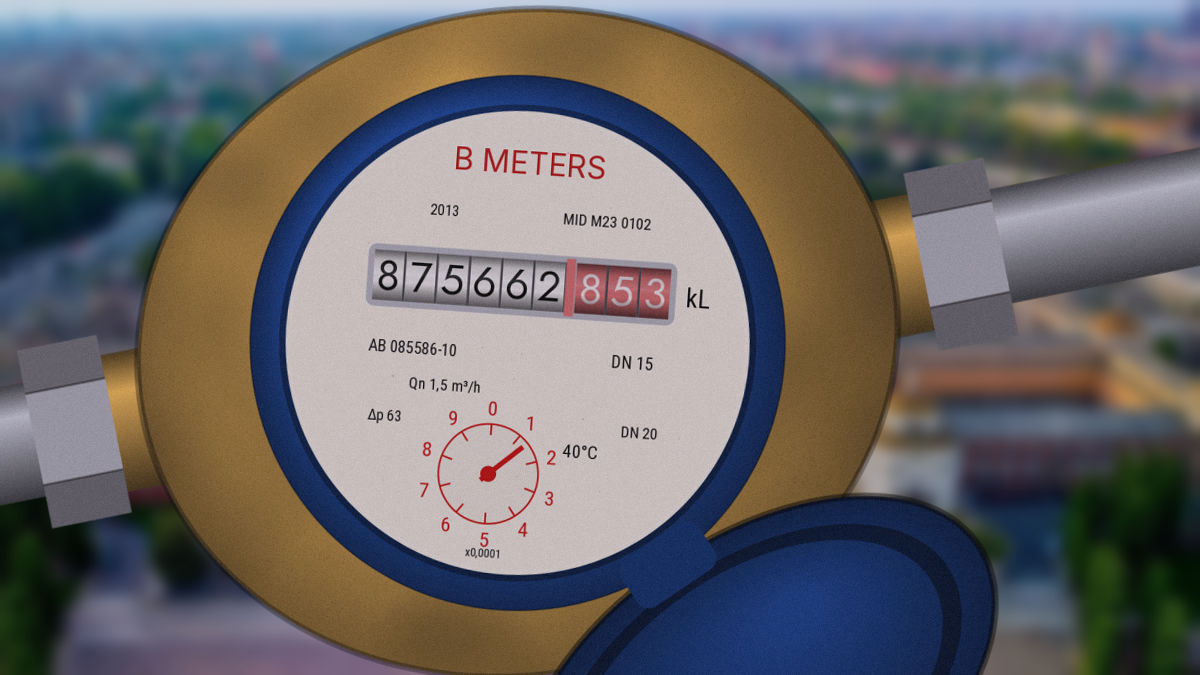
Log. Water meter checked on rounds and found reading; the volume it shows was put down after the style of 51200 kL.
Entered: 875662.8531 kL
